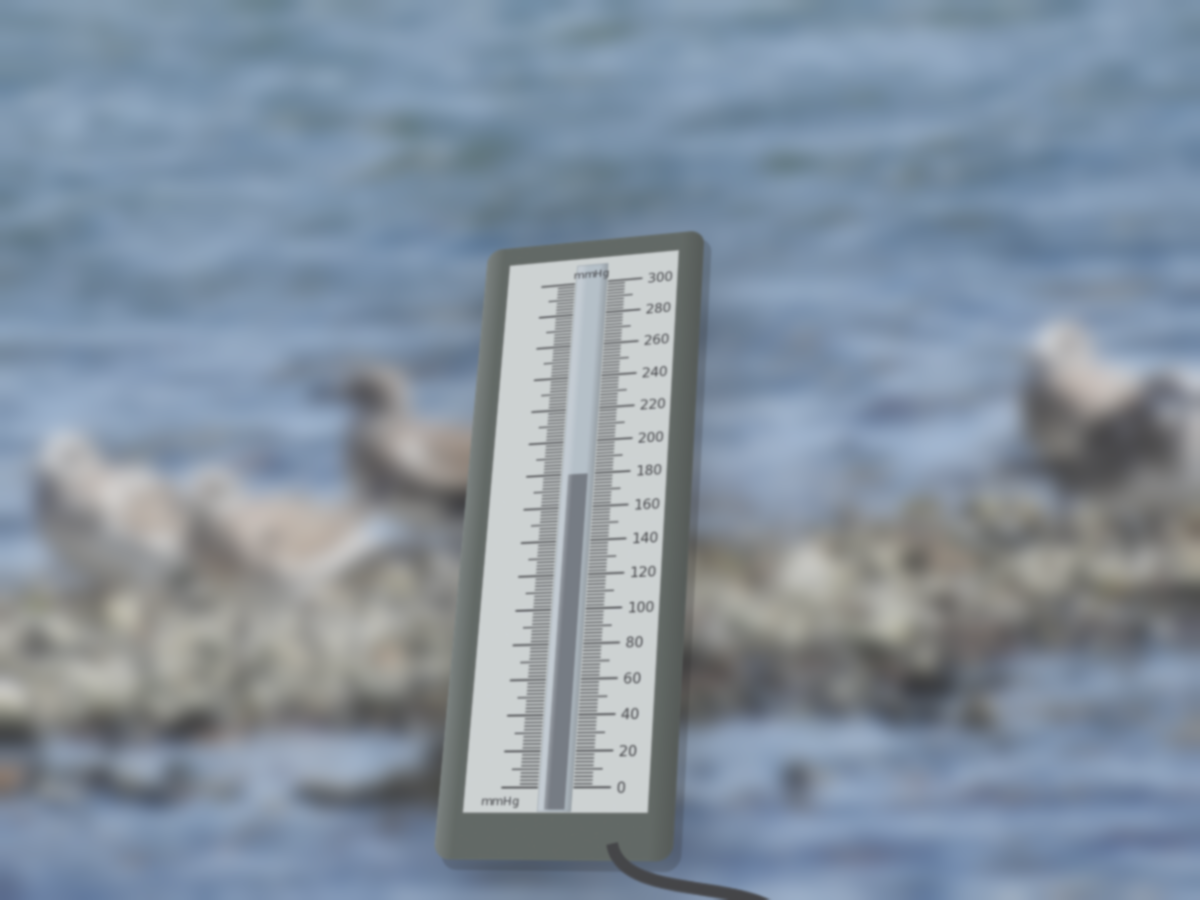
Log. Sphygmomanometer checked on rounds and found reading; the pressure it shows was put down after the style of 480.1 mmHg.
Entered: 180 mmHg
